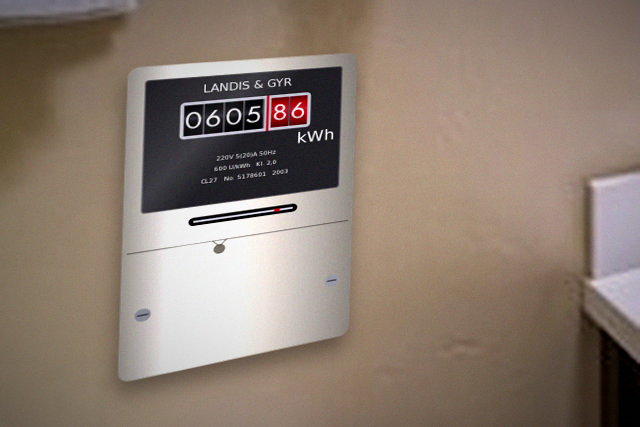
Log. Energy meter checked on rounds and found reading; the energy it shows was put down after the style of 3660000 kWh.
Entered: 605.86 kWh
